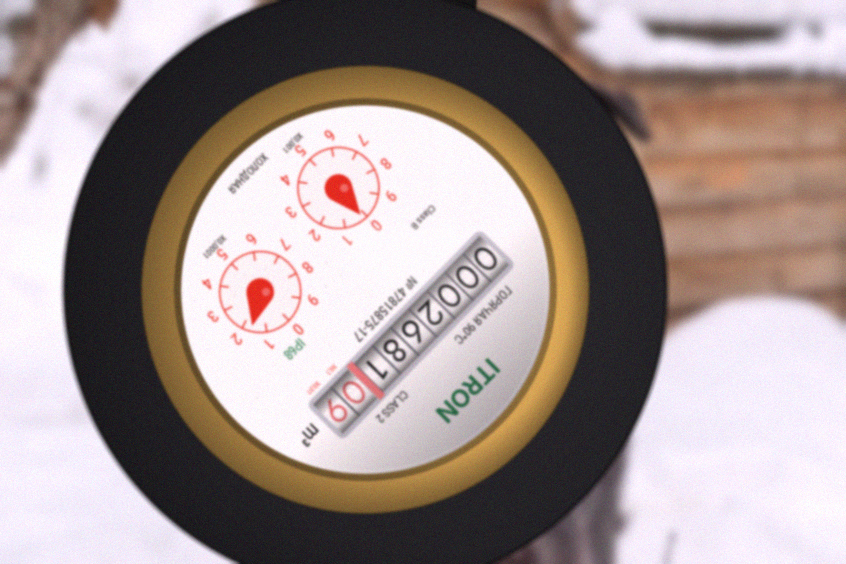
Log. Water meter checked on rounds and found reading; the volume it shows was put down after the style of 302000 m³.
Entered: 2681.0901 m³
